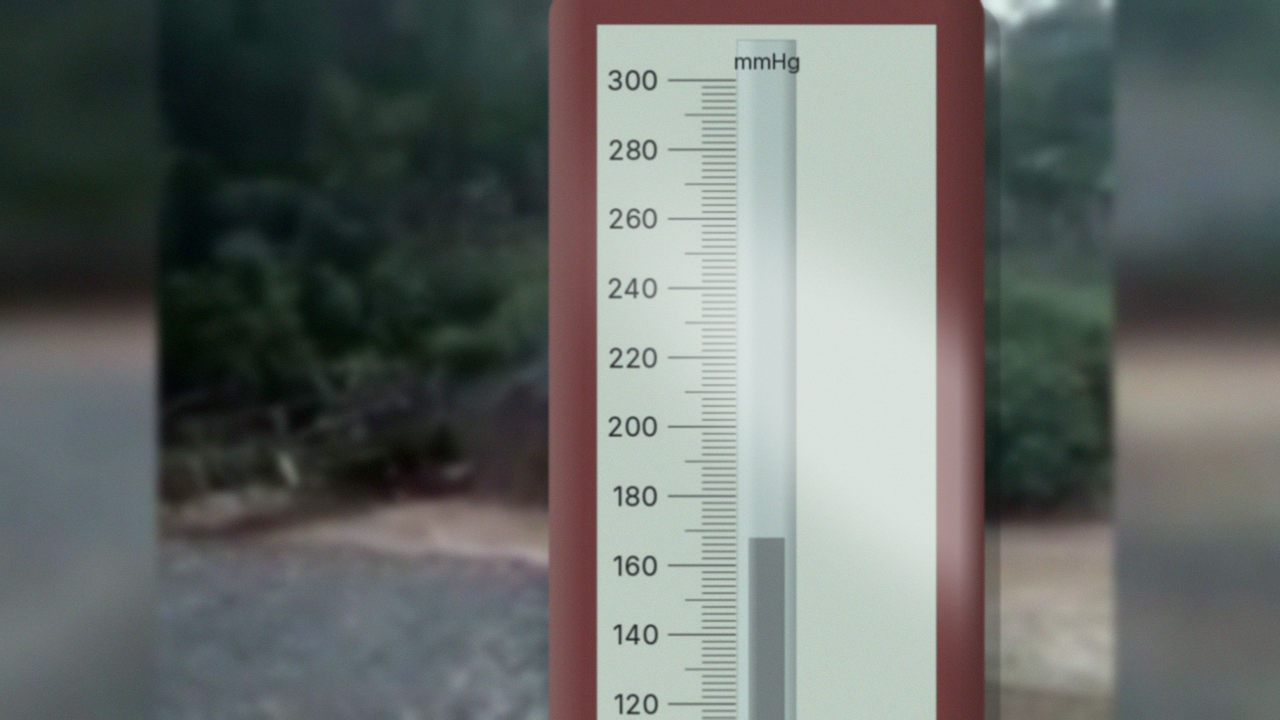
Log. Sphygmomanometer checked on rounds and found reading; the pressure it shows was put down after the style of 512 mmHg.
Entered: 168 mmHg
